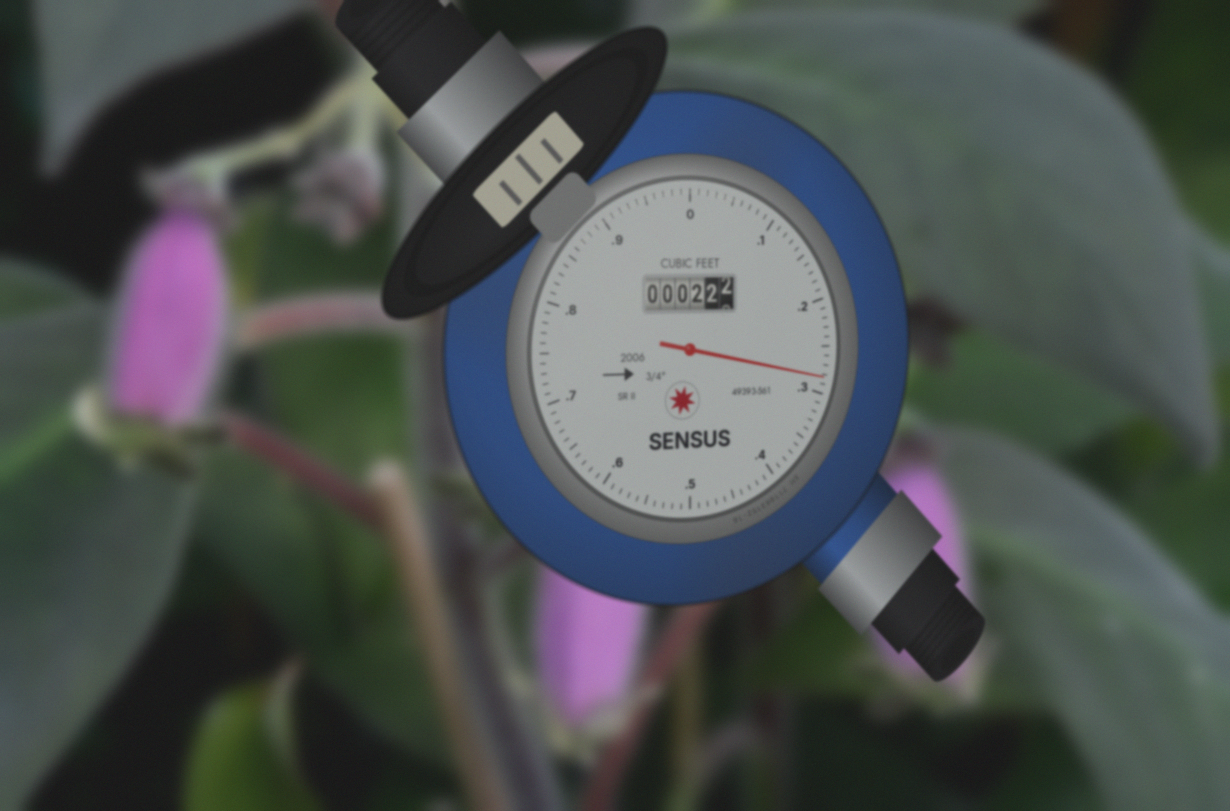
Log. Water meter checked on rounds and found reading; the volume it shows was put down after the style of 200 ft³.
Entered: 222.28 ft³
